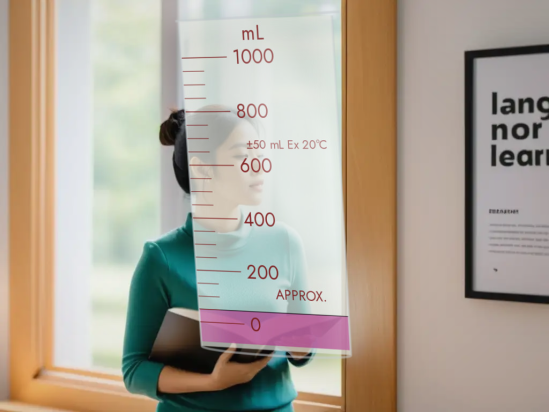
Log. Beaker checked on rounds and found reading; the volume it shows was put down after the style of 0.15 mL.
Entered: 50 mL
